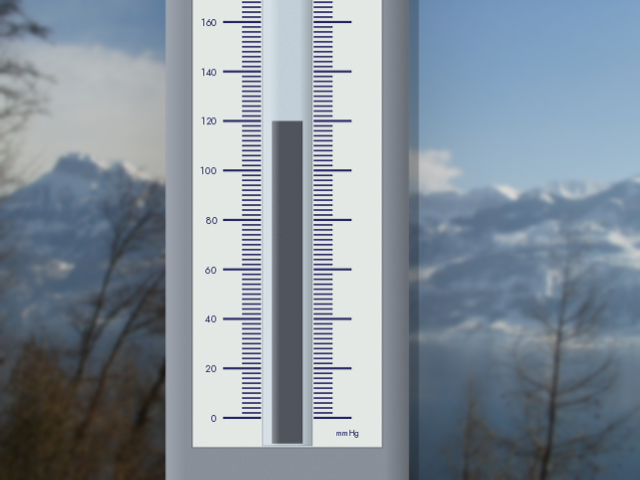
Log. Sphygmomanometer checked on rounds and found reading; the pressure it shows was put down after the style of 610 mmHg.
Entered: 120 mmHg
